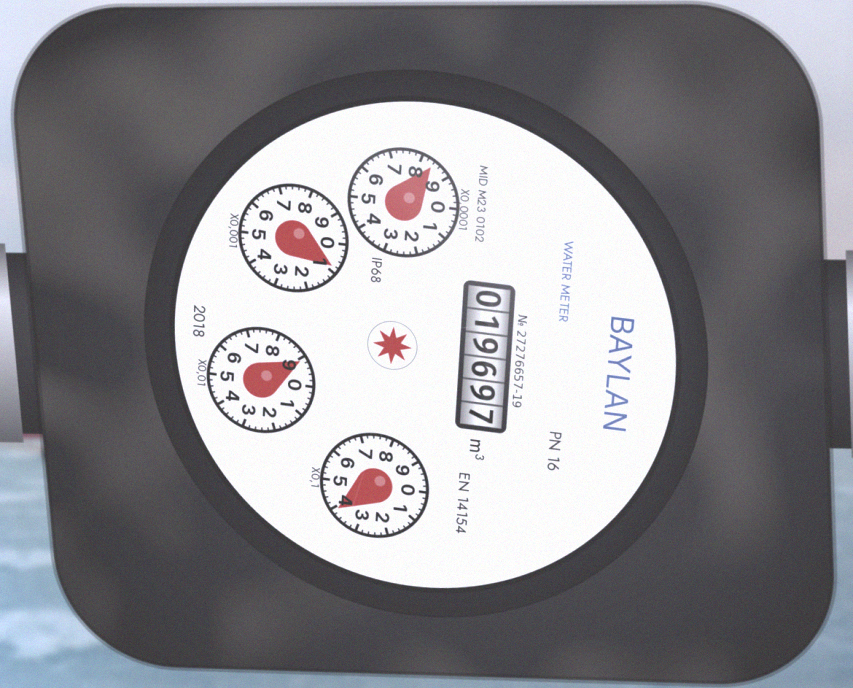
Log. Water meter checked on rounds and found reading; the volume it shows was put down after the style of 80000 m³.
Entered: 19697.3908 m³
